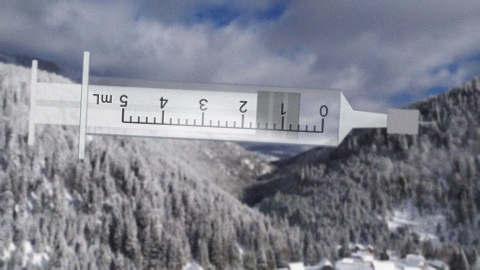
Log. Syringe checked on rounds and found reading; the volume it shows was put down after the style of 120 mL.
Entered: 0.6 mL
